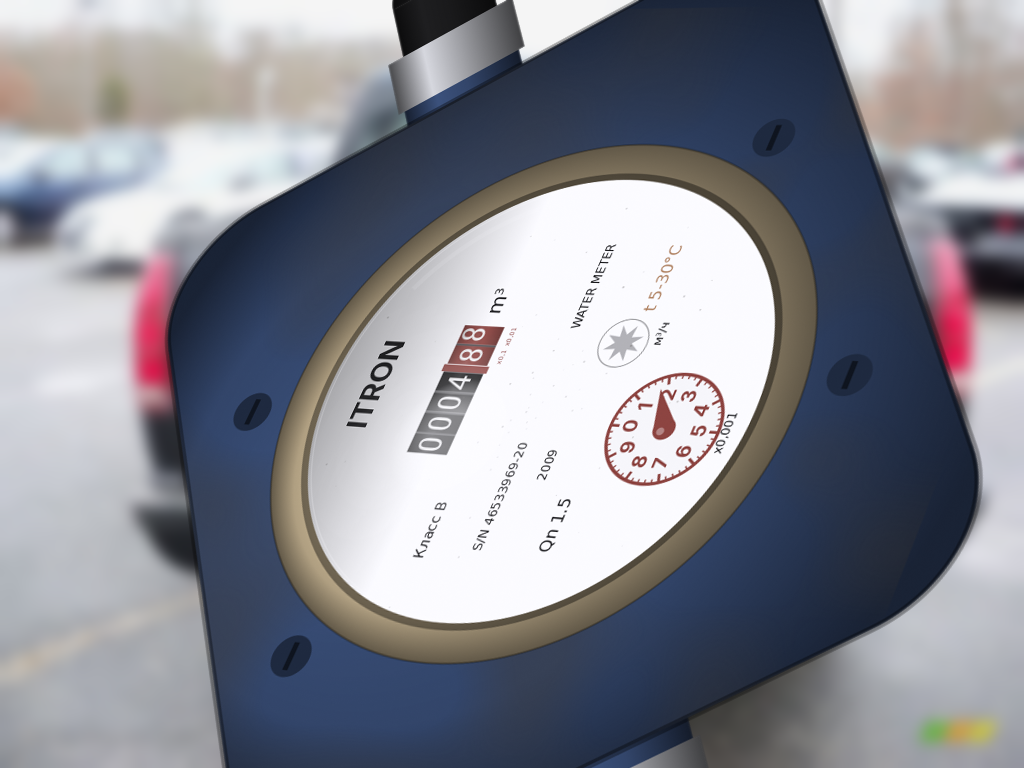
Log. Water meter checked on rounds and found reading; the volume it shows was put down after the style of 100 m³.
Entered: 4.881 m³
